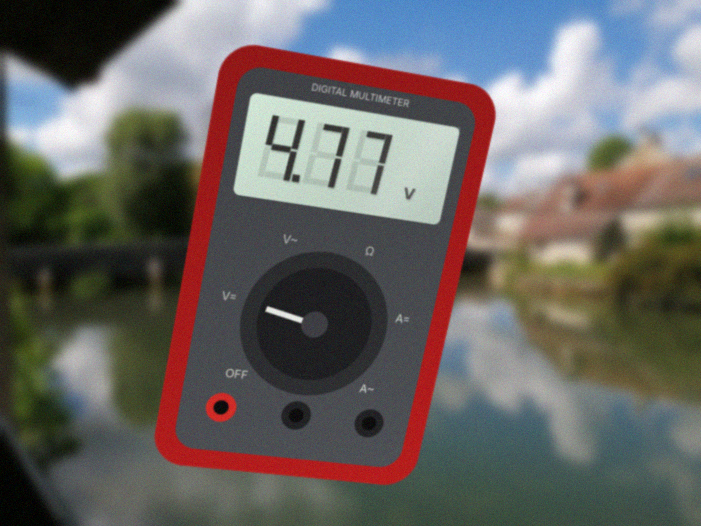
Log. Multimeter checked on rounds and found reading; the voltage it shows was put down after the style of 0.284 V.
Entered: 4.77 V
